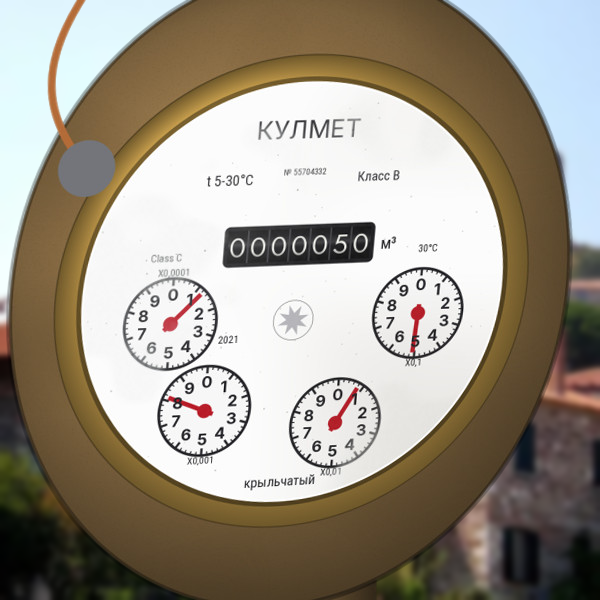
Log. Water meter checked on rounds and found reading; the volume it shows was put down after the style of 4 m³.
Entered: 50.5081 m³
